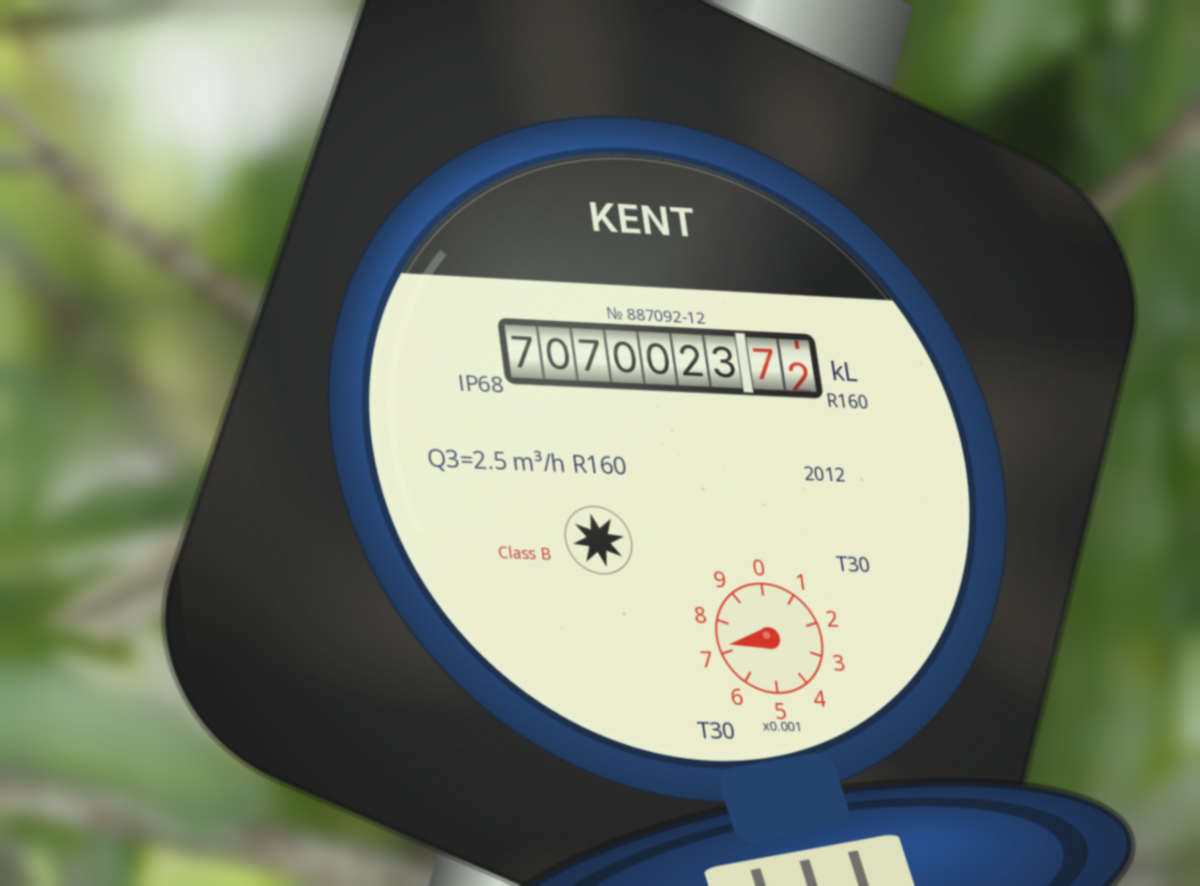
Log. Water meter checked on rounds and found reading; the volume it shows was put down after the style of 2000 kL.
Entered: 7070023.717 kL
